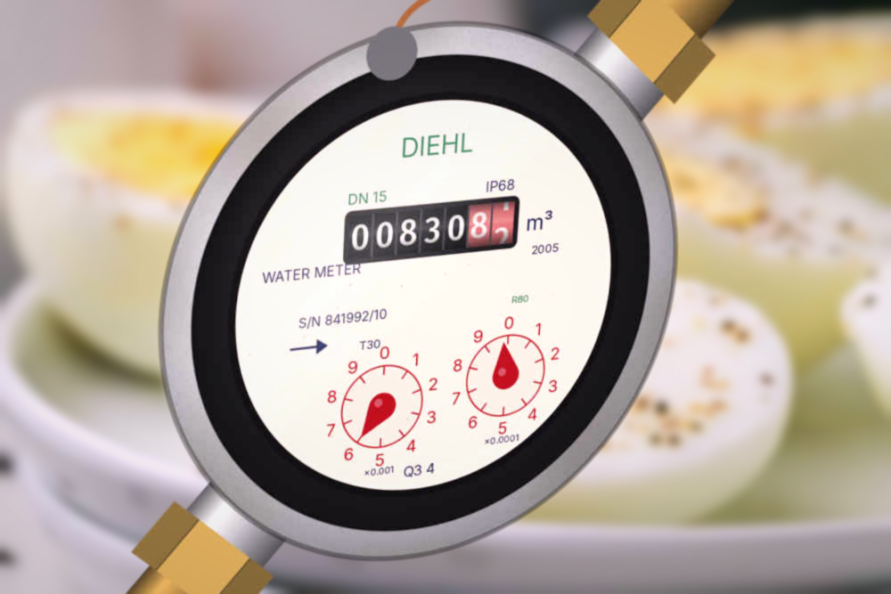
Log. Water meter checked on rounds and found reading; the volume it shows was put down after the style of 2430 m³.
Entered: 830.8159 m³
